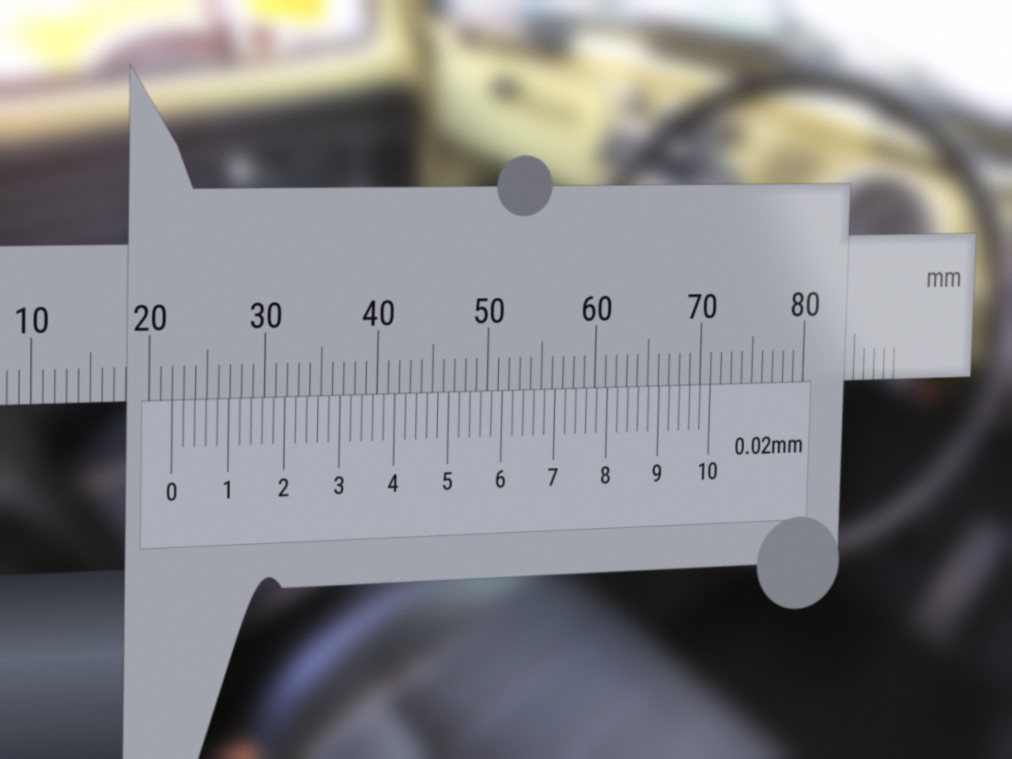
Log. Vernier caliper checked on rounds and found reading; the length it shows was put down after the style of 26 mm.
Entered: 22.0 mm
